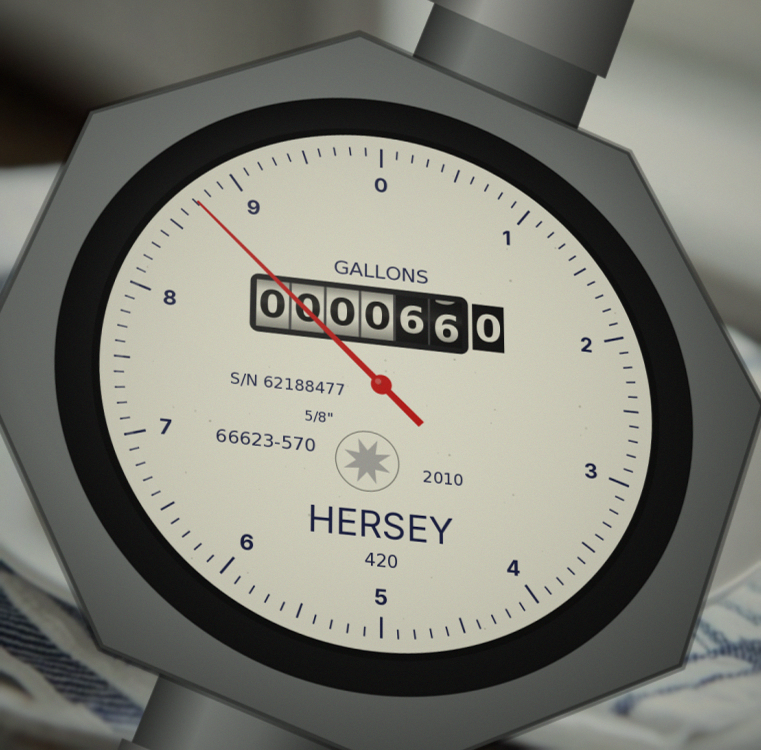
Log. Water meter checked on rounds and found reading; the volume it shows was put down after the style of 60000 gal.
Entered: 658.7 gal
